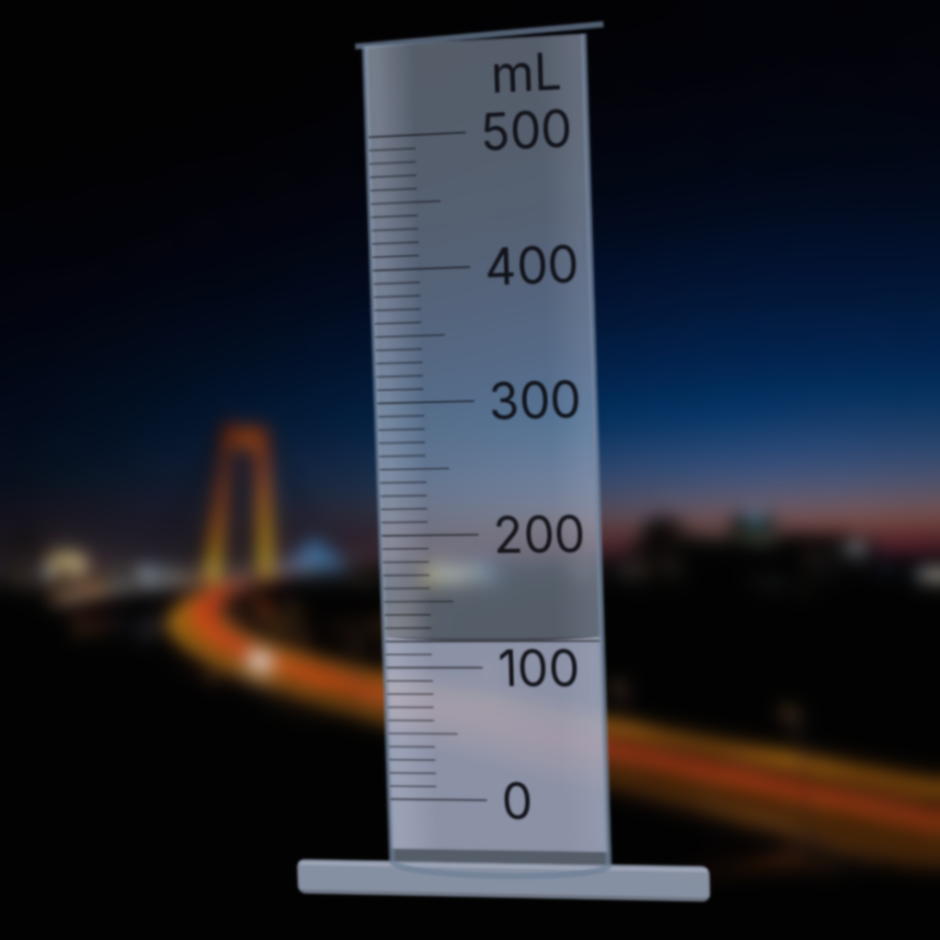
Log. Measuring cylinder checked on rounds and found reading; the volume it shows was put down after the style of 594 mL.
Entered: 120 mL
